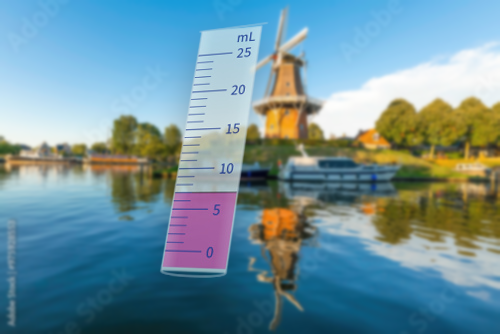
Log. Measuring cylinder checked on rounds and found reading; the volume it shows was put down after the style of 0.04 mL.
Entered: 7 mL
